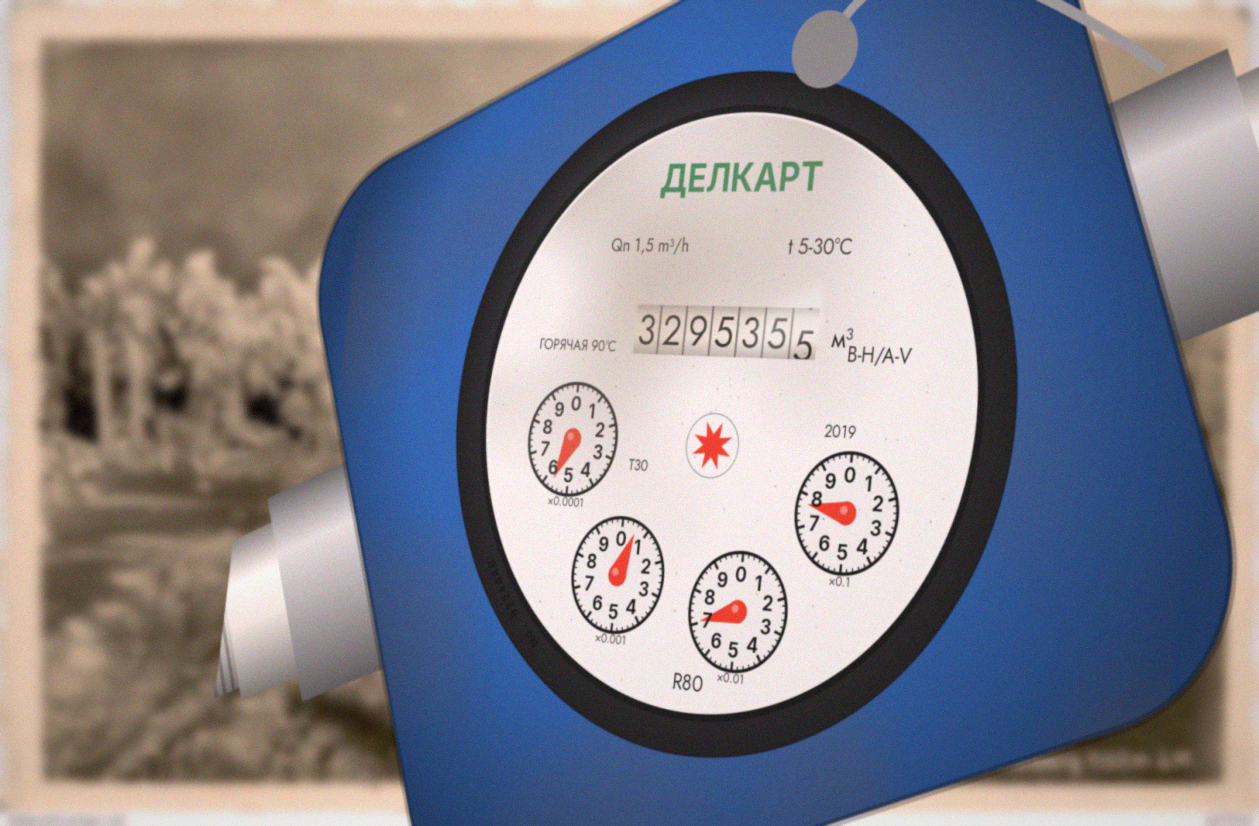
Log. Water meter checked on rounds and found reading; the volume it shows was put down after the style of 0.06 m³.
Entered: 3295354.7705 m³
